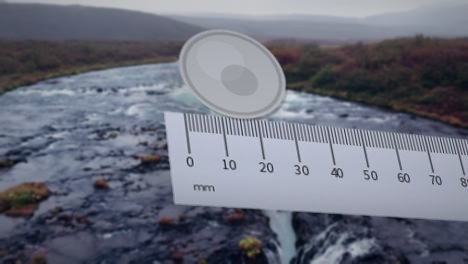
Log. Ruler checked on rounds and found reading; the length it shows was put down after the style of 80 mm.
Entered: 30 mm
